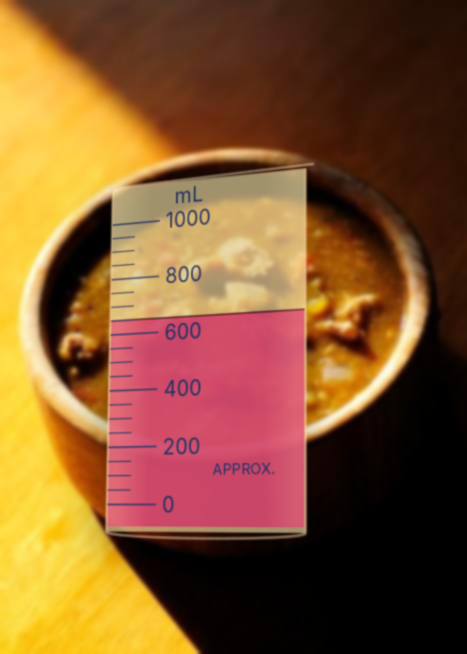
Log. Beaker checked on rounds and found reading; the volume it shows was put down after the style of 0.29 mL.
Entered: 650 mL
